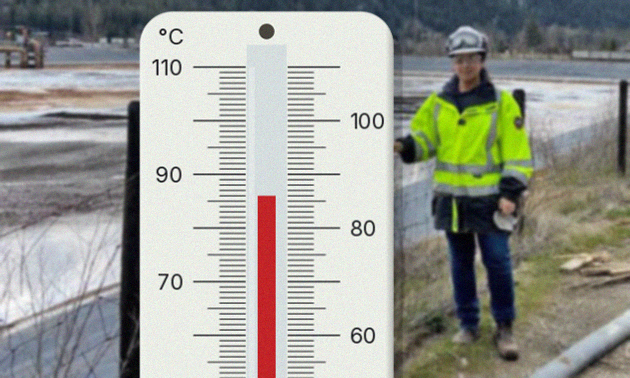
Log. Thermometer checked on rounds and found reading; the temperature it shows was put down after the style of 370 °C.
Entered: 86 °C
